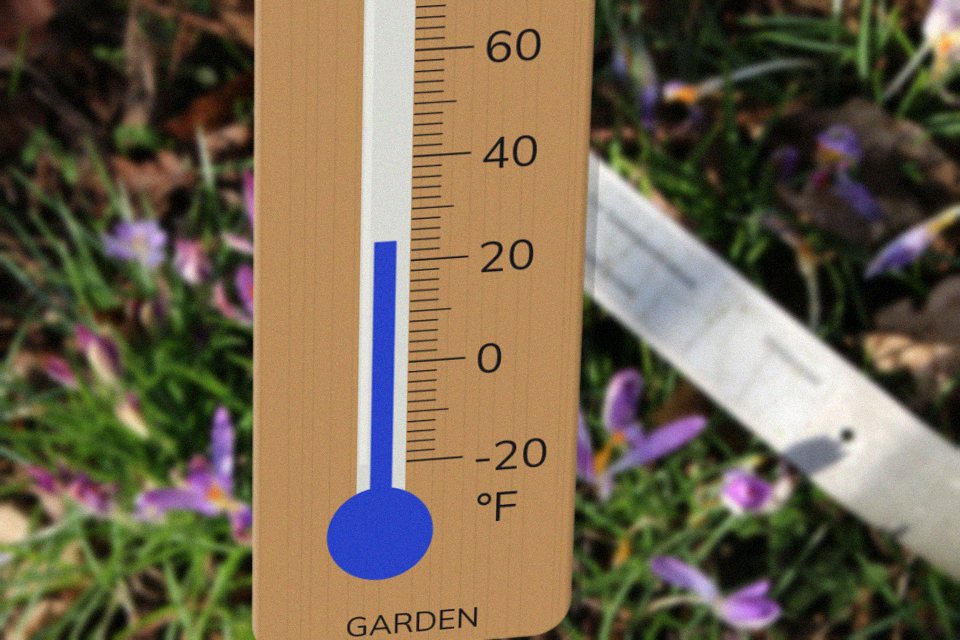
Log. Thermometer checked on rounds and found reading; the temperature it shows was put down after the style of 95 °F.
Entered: 24 °F
